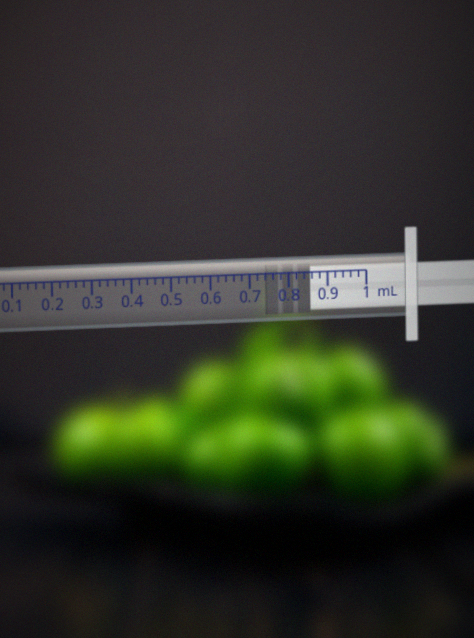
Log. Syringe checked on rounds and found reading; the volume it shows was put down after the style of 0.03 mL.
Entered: 0.74 mL
